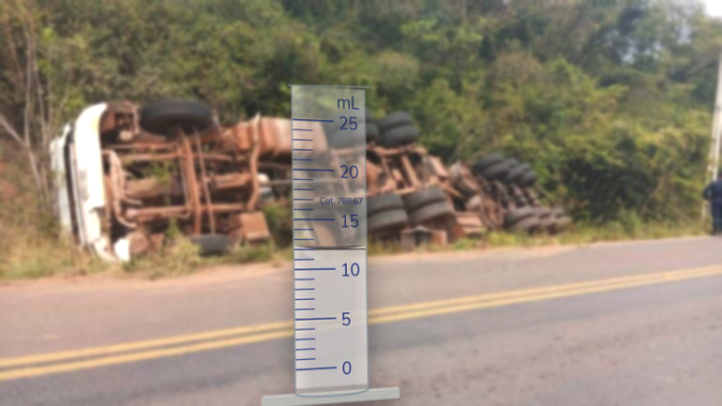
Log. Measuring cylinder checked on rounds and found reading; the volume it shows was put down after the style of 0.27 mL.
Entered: 12 mL
